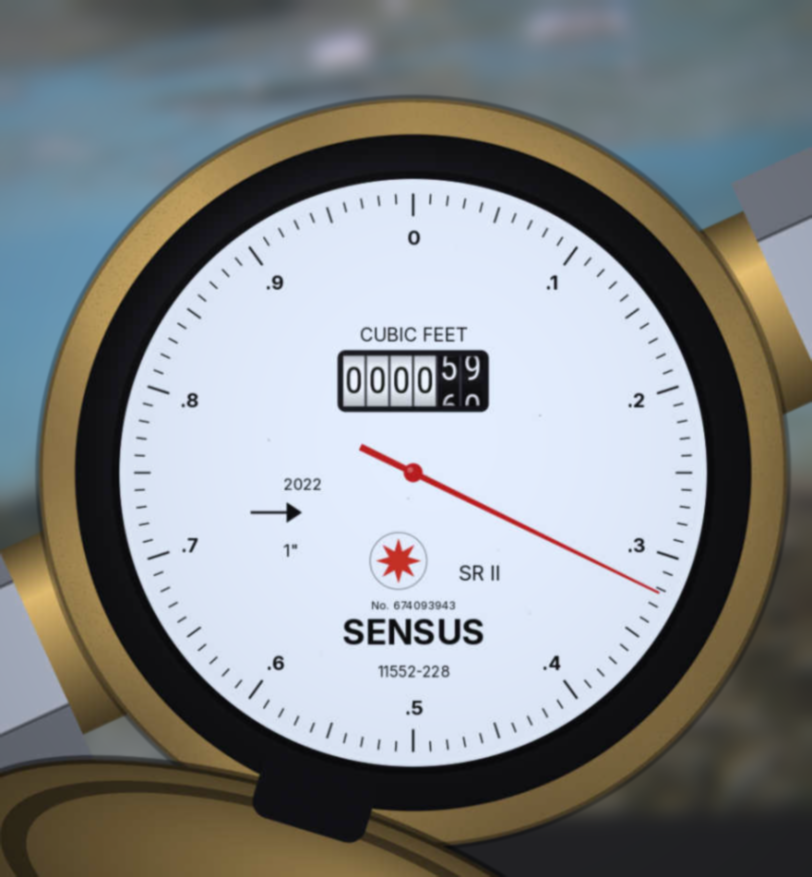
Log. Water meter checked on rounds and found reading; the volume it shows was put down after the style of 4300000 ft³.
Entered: 59.32 ft³
